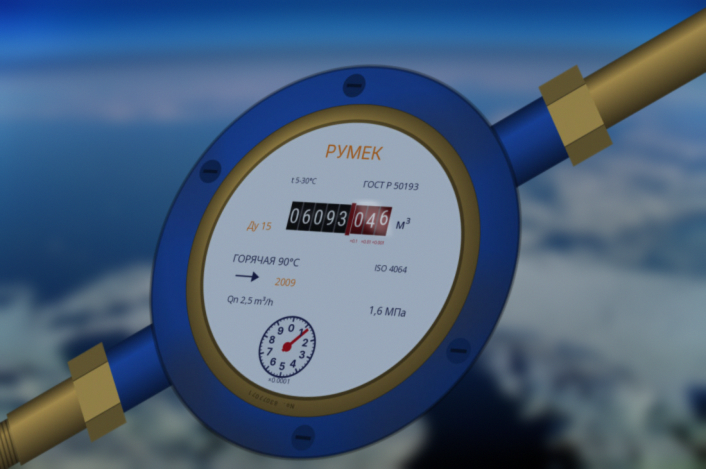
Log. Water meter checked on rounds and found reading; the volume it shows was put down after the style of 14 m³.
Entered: 6093.0461 m³
